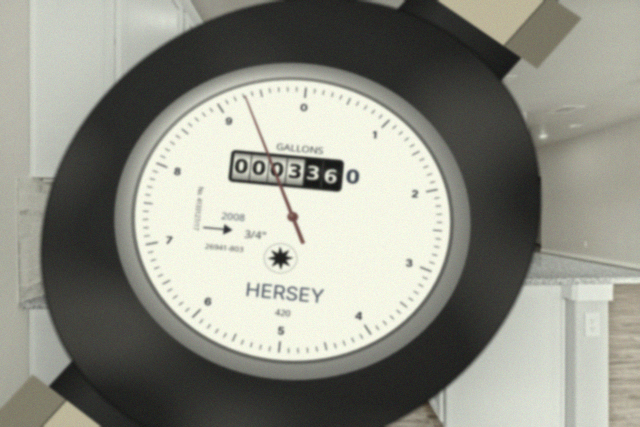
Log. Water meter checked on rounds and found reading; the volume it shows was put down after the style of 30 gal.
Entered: 3359.3 gal
